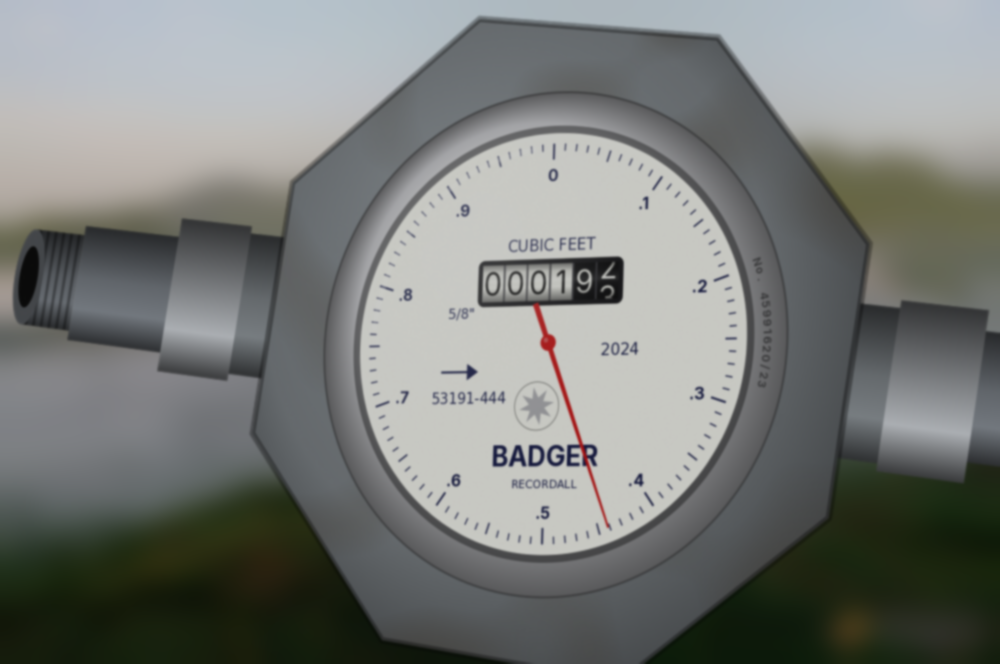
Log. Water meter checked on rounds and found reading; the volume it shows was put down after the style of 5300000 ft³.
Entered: 192.44 ft³
